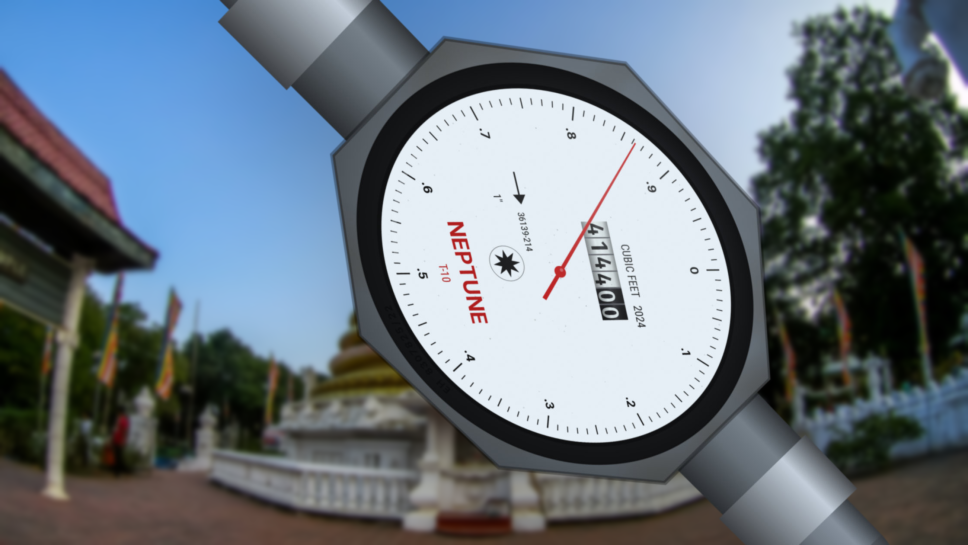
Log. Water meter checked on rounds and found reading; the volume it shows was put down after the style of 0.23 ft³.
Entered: 414399.86 ft³
